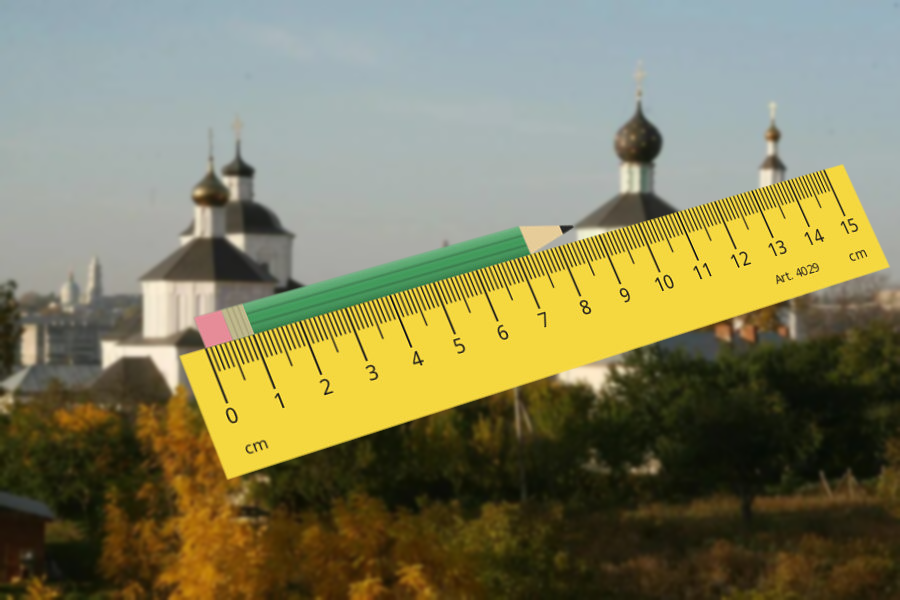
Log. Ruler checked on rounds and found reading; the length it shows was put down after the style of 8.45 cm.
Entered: 8.5 cm
